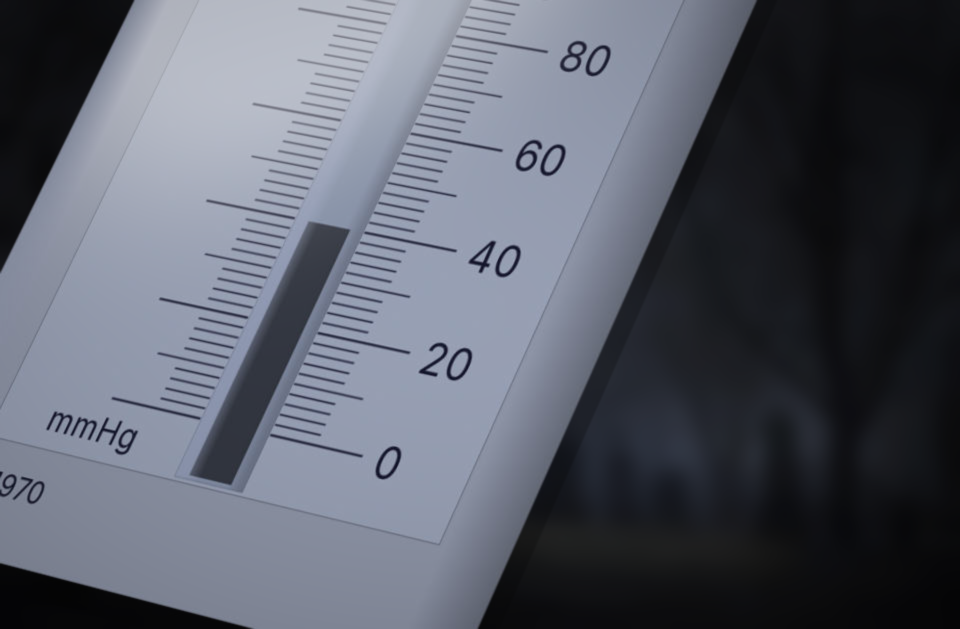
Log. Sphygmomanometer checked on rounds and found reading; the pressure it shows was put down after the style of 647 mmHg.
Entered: 40 mmHg
